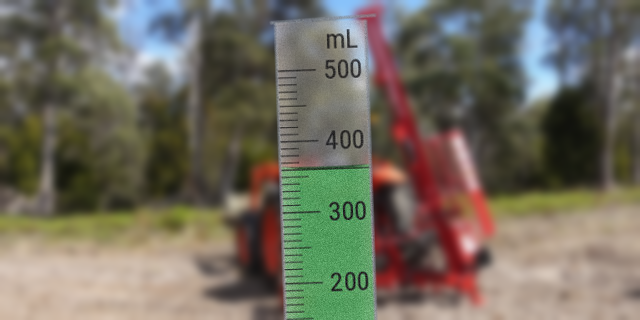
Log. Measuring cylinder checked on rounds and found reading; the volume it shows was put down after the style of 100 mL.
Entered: 360 mL
